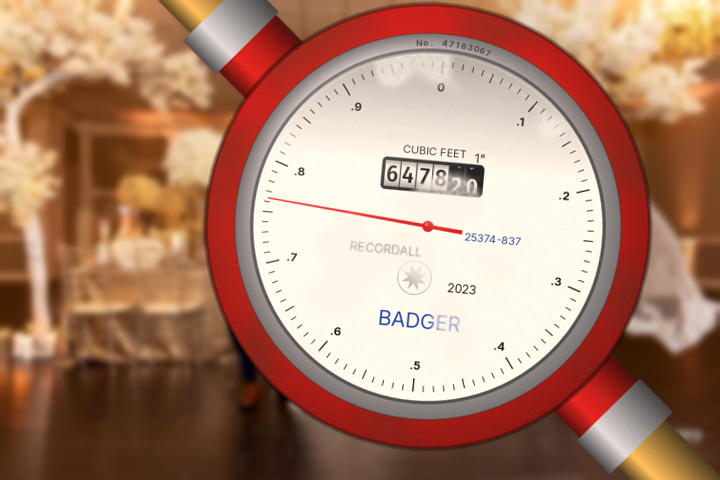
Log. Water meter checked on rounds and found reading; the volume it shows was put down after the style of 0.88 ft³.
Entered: 647819.76 ft³
